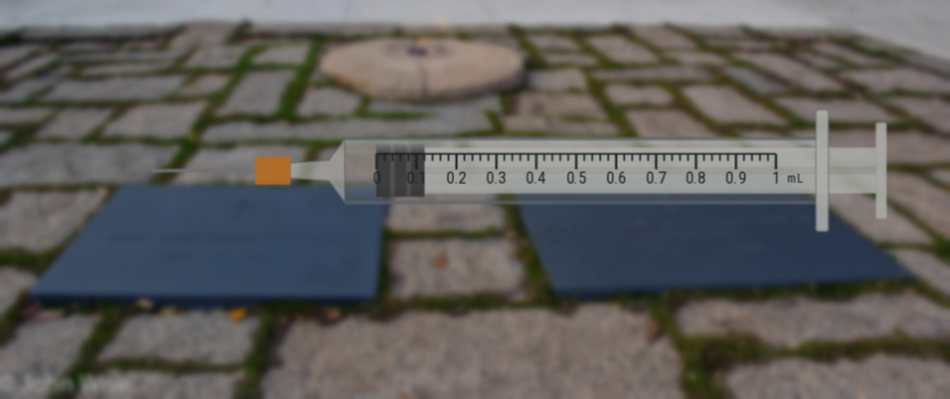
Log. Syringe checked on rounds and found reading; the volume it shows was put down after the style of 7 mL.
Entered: 0 mL
